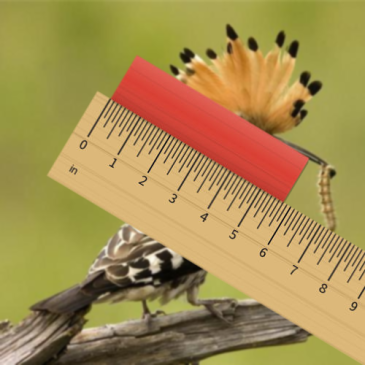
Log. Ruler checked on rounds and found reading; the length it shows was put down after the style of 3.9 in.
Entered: 5.75 in
